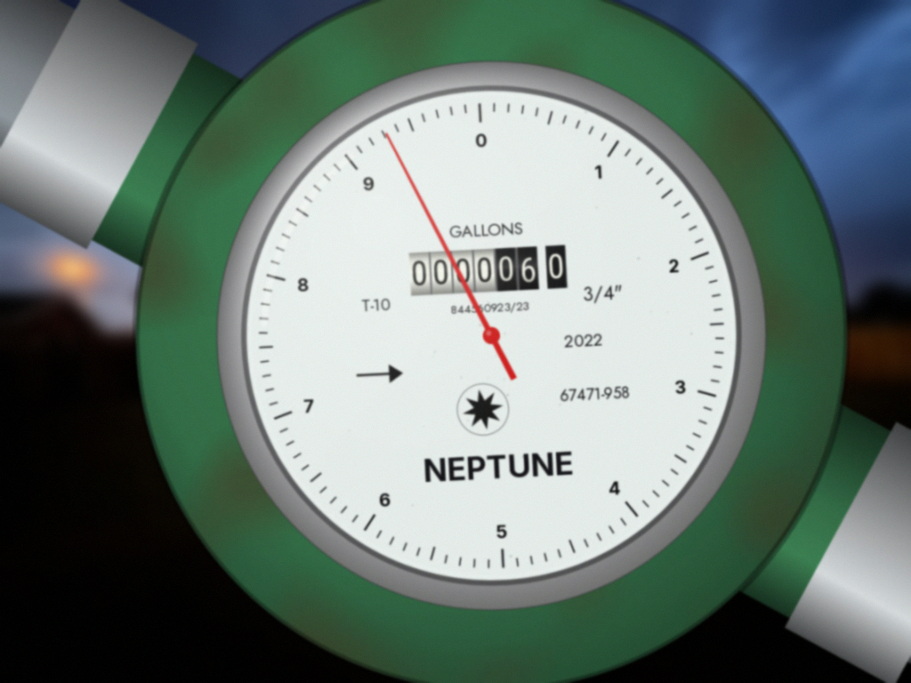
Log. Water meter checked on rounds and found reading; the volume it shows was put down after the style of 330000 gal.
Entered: 59.3 gal
